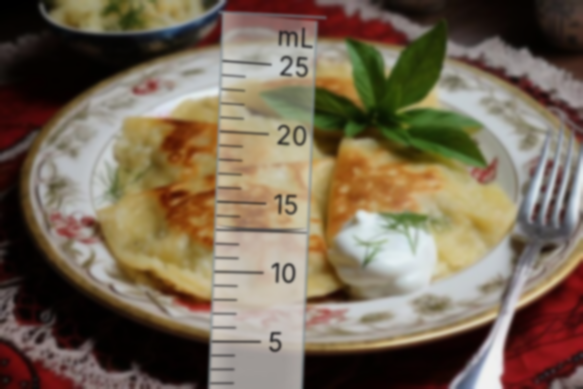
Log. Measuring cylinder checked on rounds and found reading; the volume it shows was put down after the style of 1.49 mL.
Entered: 13 mL
